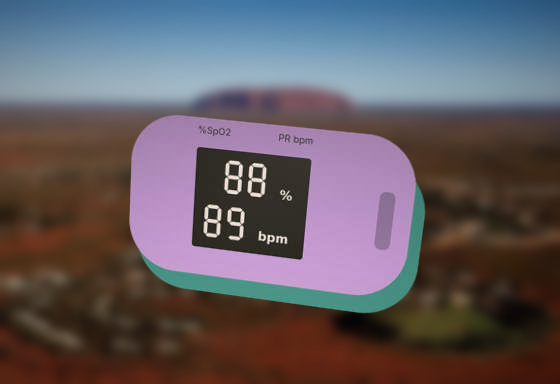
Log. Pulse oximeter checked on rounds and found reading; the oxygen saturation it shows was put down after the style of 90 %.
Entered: 88 %
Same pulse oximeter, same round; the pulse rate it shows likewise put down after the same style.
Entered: 89 bpm
